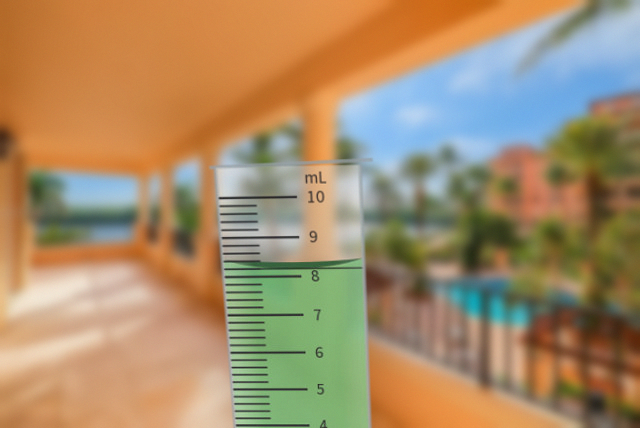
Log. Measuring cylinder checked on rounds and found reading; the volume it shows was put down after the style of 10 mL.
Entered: 8.2 mL
